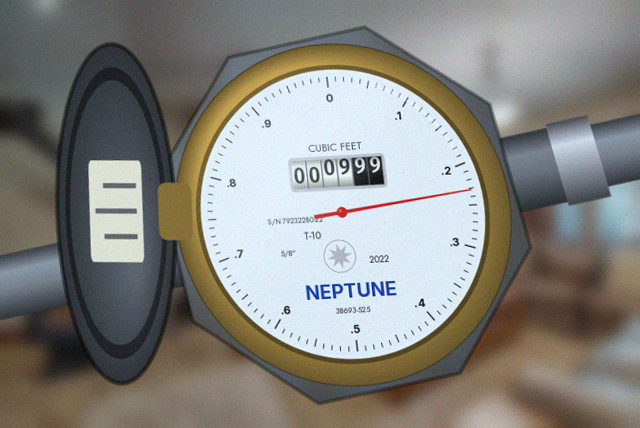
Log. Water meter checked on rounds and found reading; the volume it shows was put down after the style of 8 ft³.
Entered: 999.23 ft³
